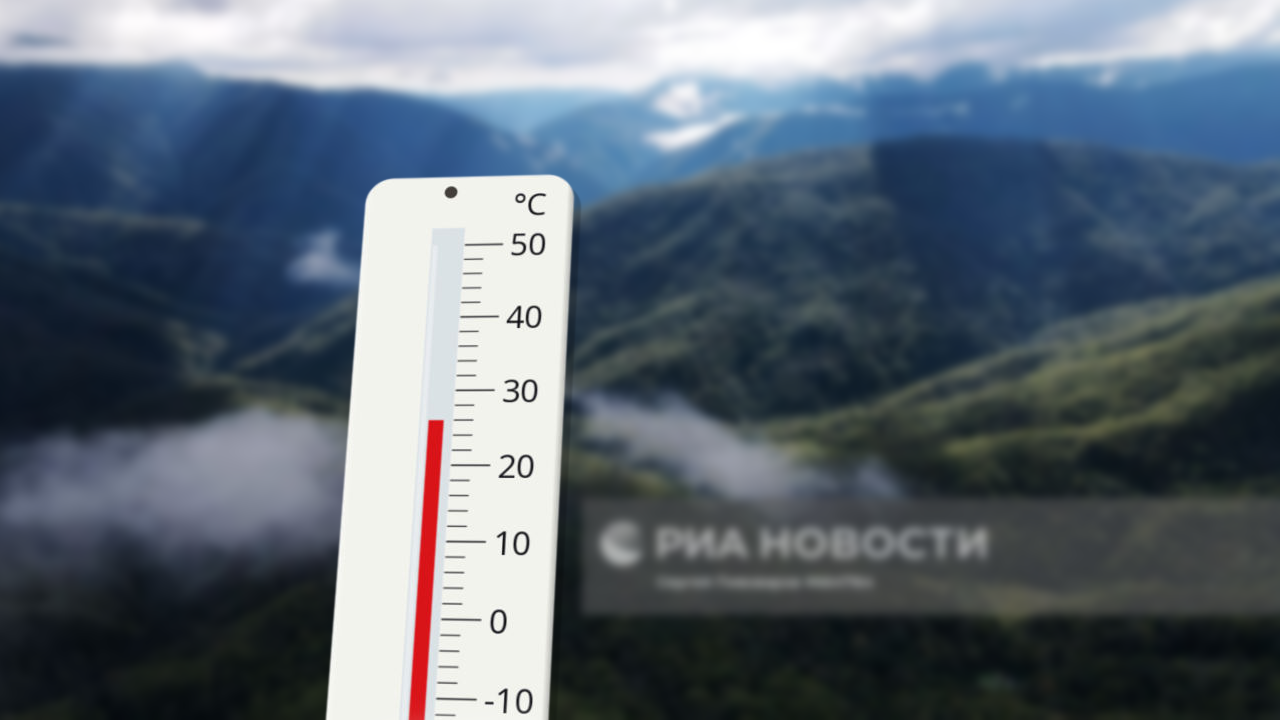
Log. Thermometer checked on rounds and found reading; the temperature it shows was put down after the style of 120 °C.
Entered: 26 °C
